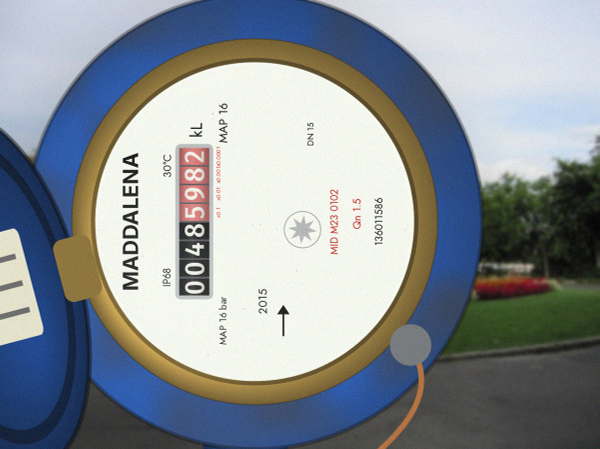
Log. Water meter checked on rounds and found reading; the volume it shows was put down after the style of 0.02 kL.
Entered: 48.5982 kL
